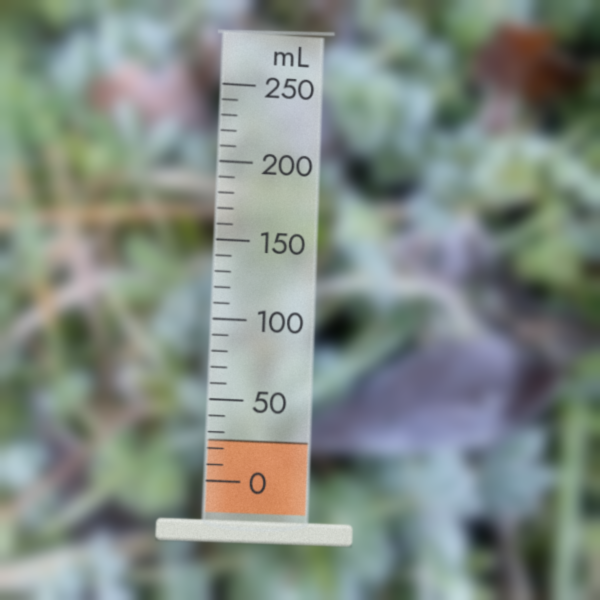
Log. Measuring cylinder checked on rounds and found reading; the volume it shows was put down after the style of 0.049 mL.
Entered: 25 mL
